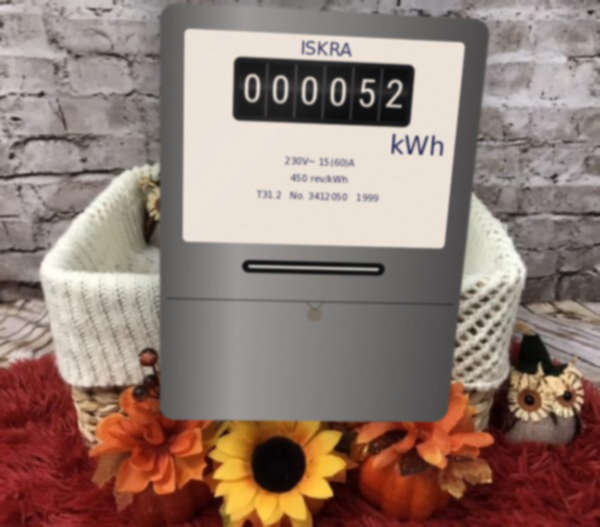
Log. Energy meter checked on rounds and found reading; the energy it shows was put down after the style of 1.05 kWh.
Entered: 52 kWh
